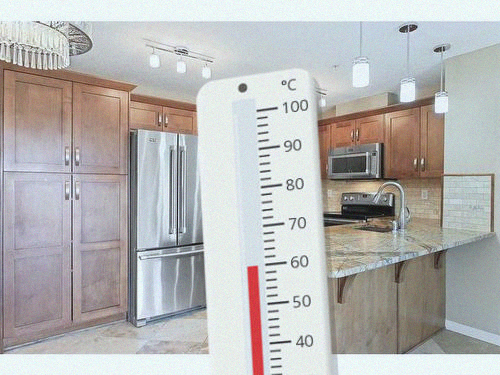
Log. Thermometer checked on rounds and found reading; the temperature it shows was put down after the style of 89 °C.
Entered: 60 °C
